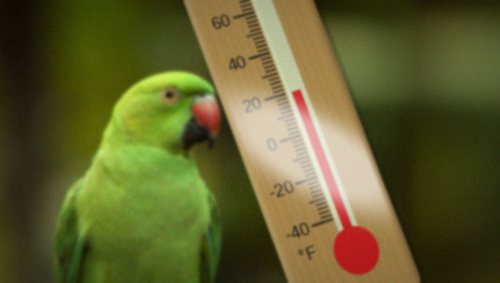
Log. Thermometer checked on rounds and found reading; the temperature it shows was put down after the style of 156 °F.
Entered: 20 °F
